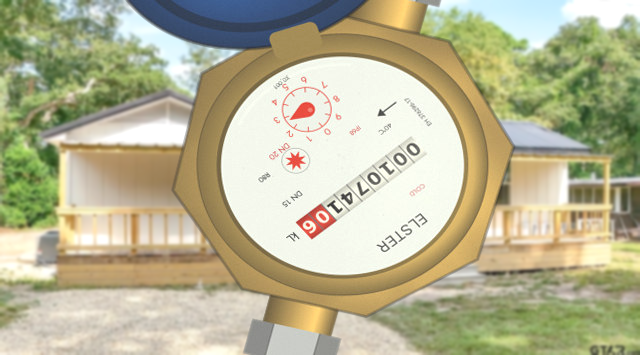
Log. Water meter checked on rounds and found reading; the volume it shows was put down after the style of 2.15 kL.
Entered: 10741.062 kL
